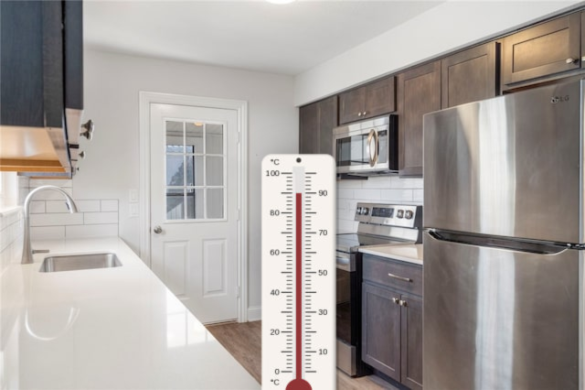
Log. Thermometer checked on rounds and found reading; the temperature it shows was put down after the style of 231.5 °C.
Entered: 90 °C
